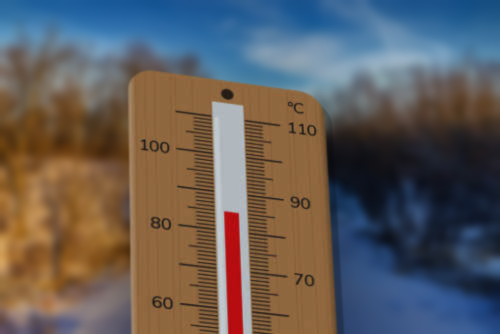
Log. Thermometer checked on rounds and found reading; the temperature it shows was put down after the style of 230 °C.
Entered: 85 °C
